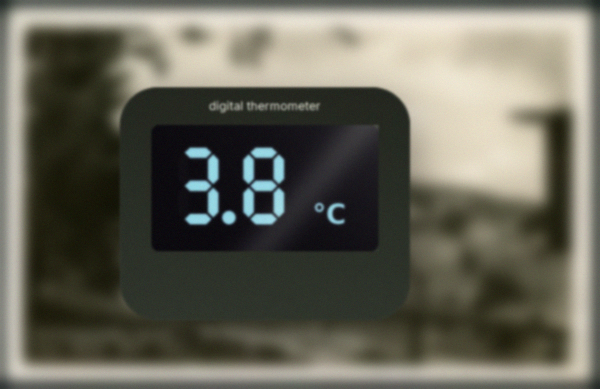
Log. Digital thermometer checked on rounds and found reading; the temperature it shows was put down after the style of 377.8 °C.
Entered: 3.8 °C
